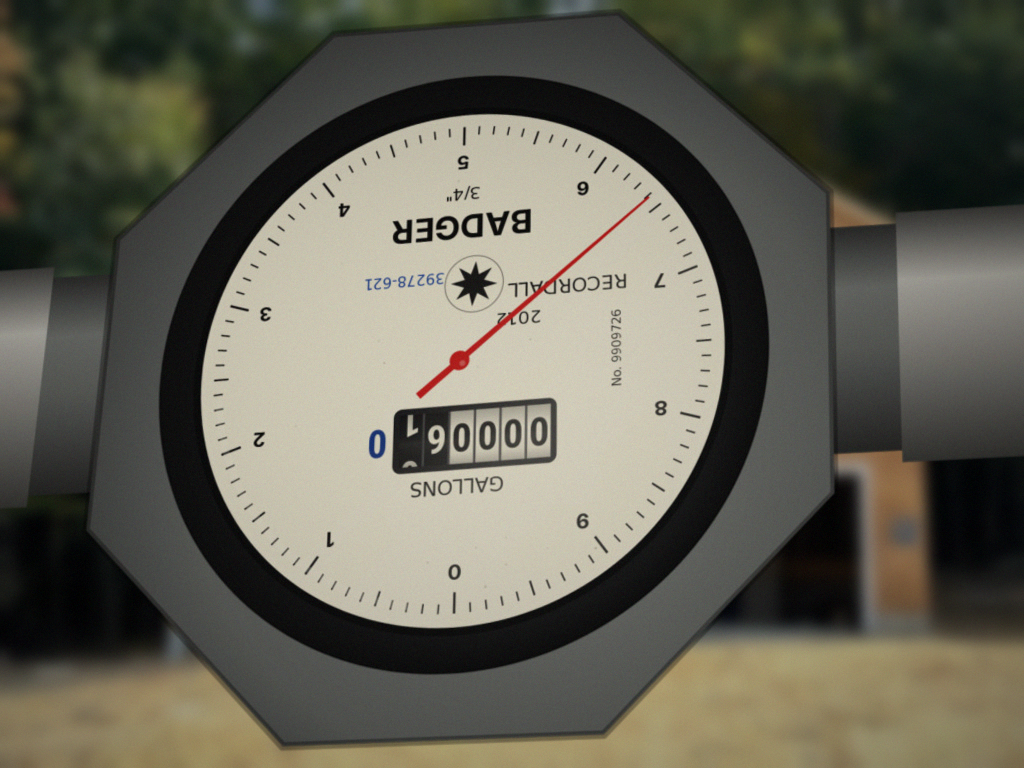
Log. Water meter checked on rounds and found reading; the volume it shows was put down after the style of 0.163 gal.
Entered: 606.4 gal
